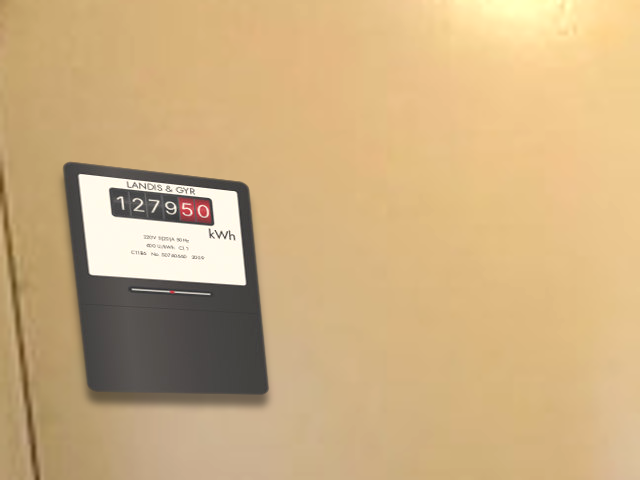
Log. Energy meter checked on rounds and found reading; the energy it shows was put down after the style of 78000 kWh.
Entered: 1279.50 kWh
